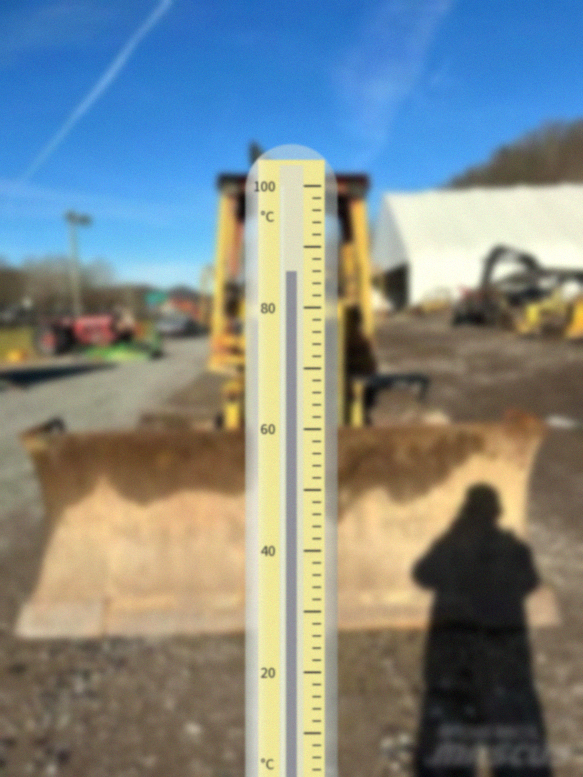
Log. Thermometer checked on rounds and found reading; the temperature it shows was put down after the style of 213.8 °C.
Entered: 86 °C
